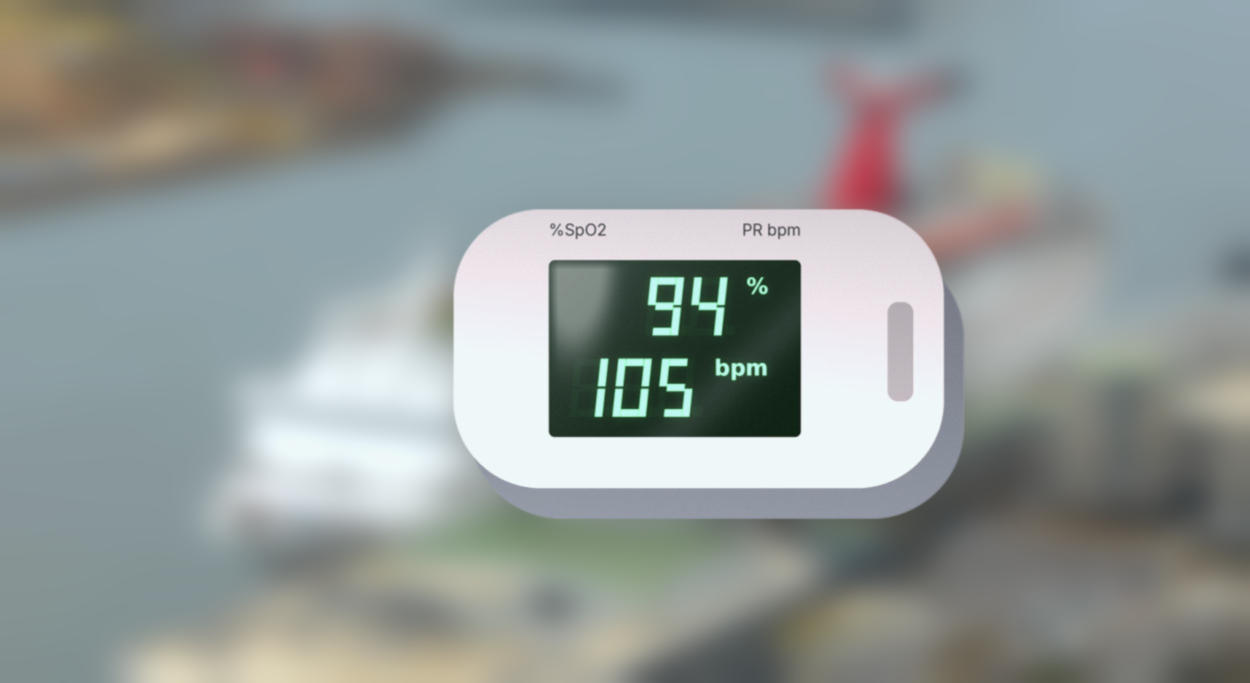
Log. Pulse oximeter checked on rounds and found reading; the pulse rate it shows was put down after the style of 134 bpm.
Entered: 105 bpm
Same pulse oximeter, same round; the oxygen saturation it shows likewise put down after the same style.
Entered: 94 %
